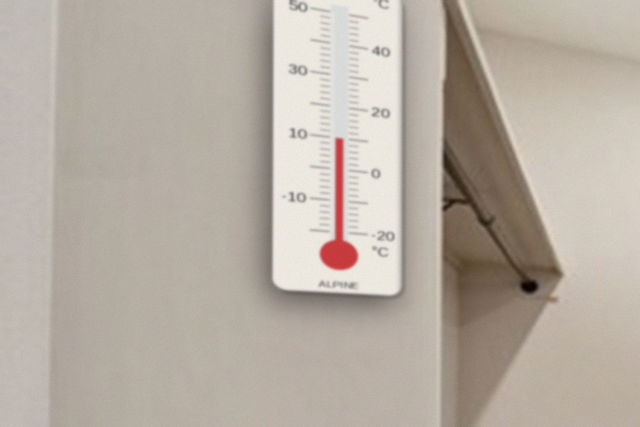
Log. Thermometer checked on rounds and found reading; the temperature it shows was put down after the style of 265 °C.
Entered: 10 °C
